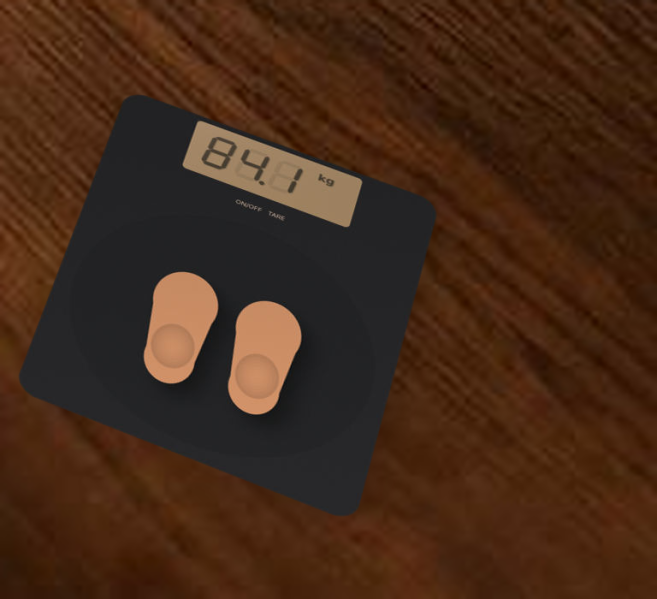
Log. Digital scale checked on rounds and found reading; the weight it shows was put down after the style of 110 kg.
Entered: 84.1 kg
